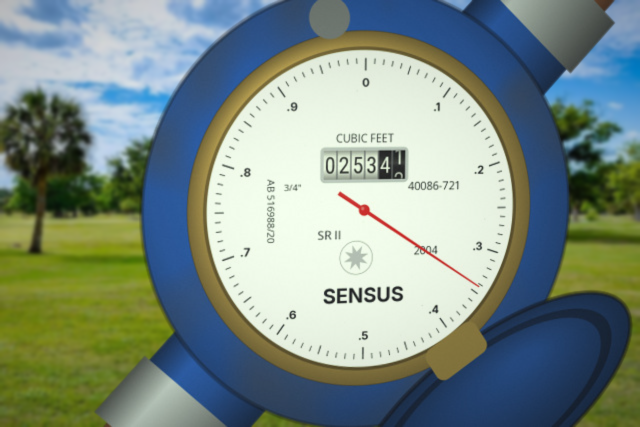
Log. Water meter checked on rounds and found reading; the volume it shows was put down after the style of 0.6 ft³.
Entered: 25341.34 ft³
